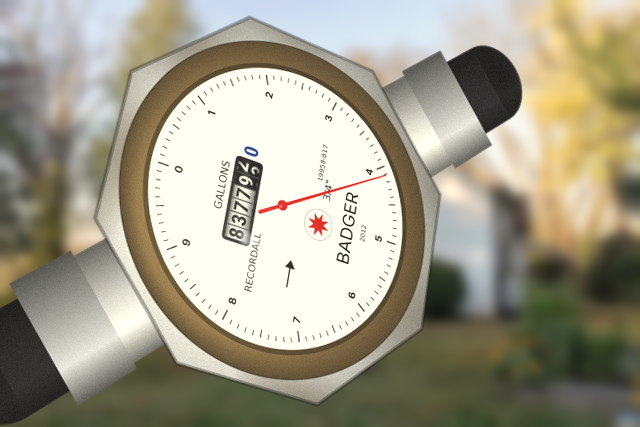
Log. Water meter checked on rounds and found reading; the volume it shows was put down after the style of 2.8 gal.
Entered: 8377924.1 gal
